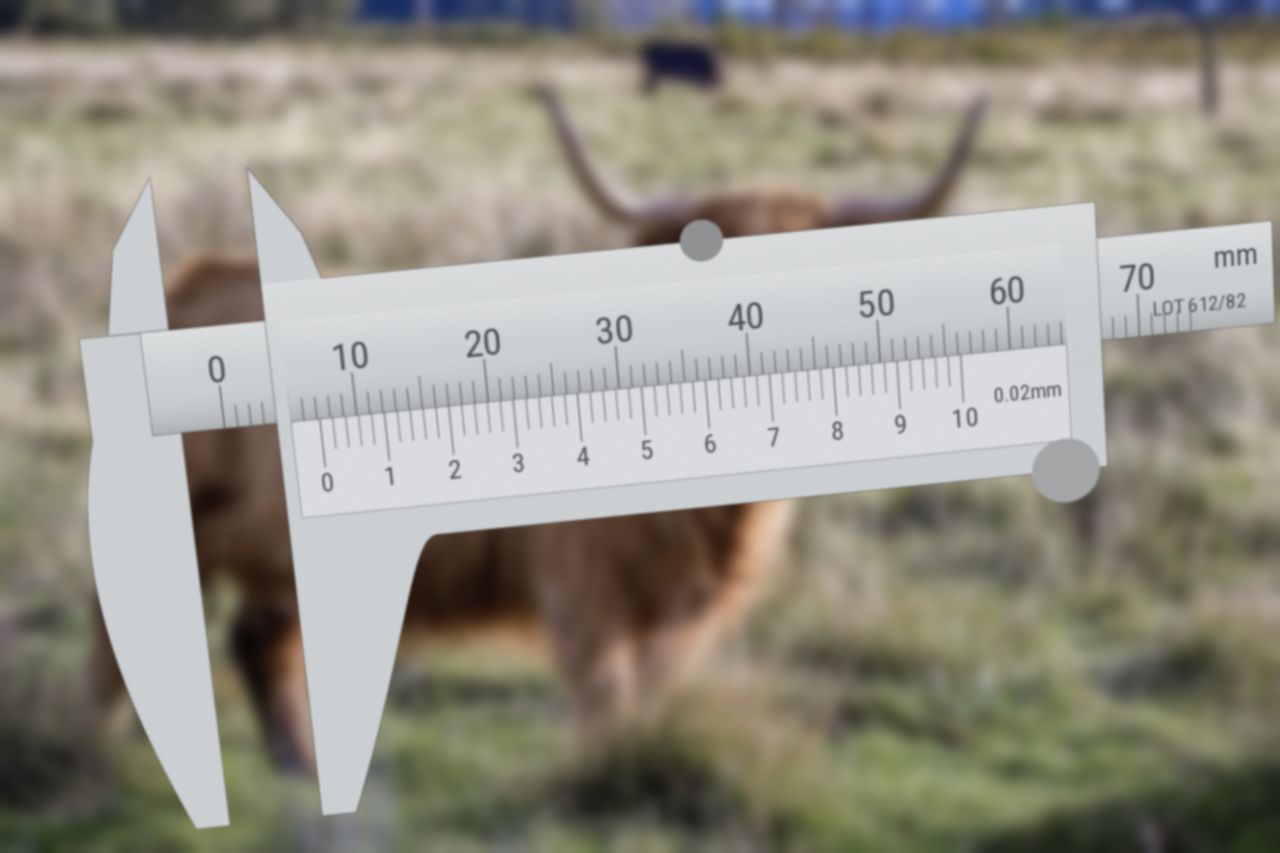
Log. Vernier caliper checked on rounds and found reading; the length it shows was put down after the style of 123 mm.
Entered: 7.2 mm
